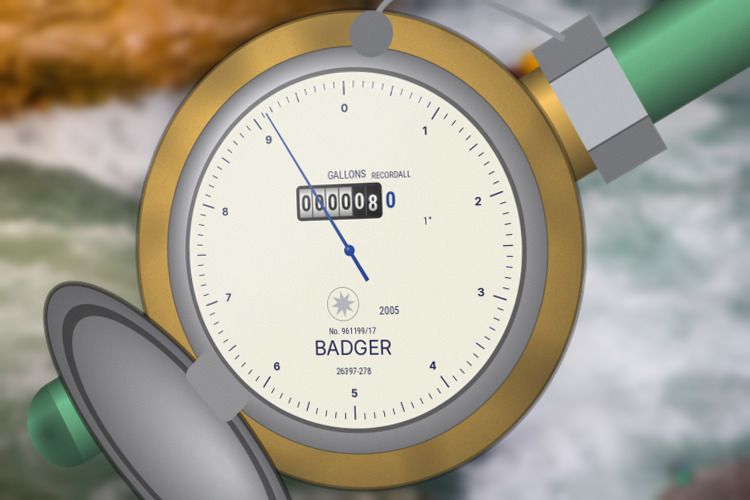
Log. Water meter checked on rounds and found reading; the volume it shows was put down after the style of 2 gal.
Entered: 79.1 gal
